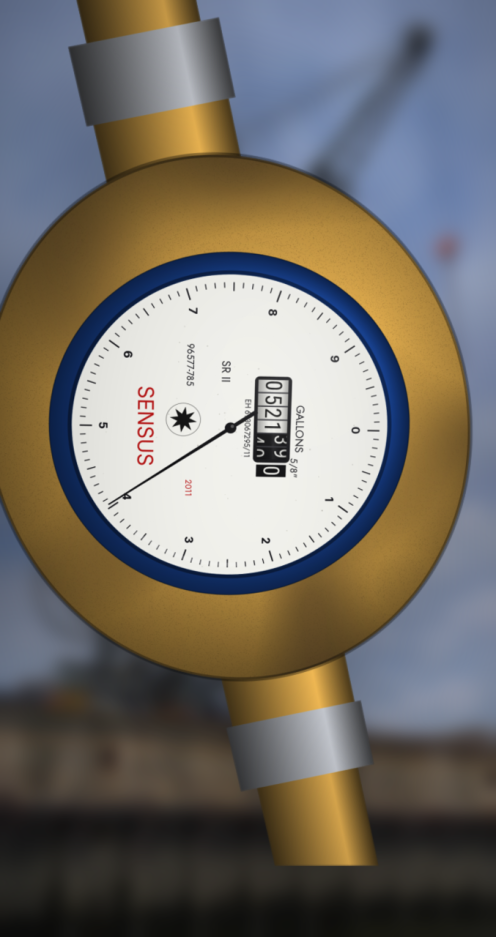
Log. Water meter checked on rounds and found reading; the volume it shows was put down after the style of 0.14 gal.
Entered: 521394.0 gal
